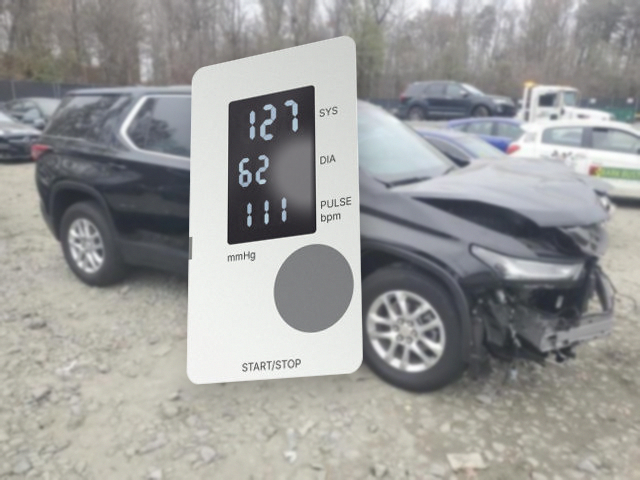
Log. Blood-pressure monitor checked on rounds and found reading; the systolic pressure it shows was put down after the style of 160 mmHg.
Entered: 127 mmHg
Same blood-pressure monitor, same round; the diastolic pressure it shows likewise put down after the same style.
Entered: 62 mmHg
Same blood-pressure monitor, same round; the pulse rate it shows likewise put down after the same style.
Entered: 111 bpm
